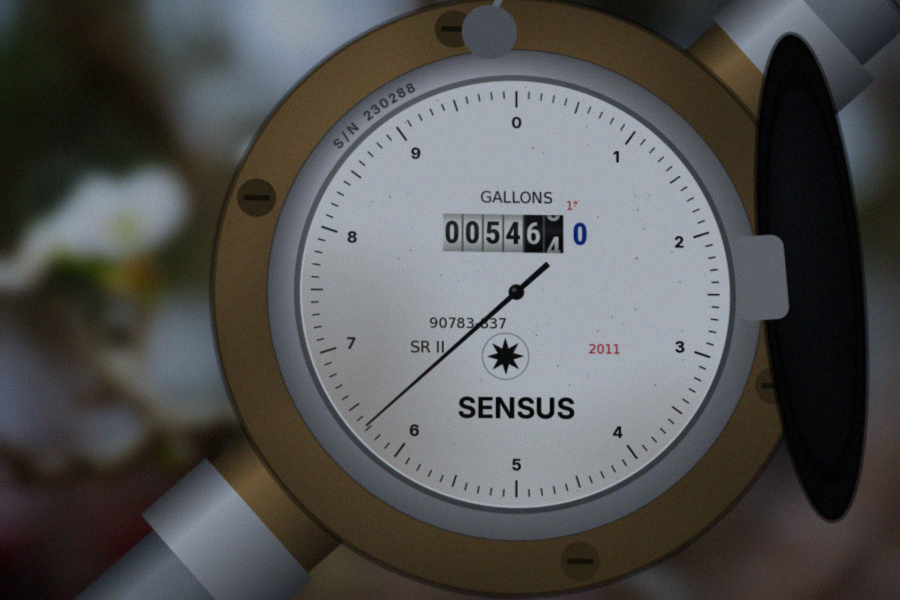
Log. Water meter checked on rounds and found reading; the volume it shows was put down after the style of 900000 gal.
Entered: 54636.3 gal
